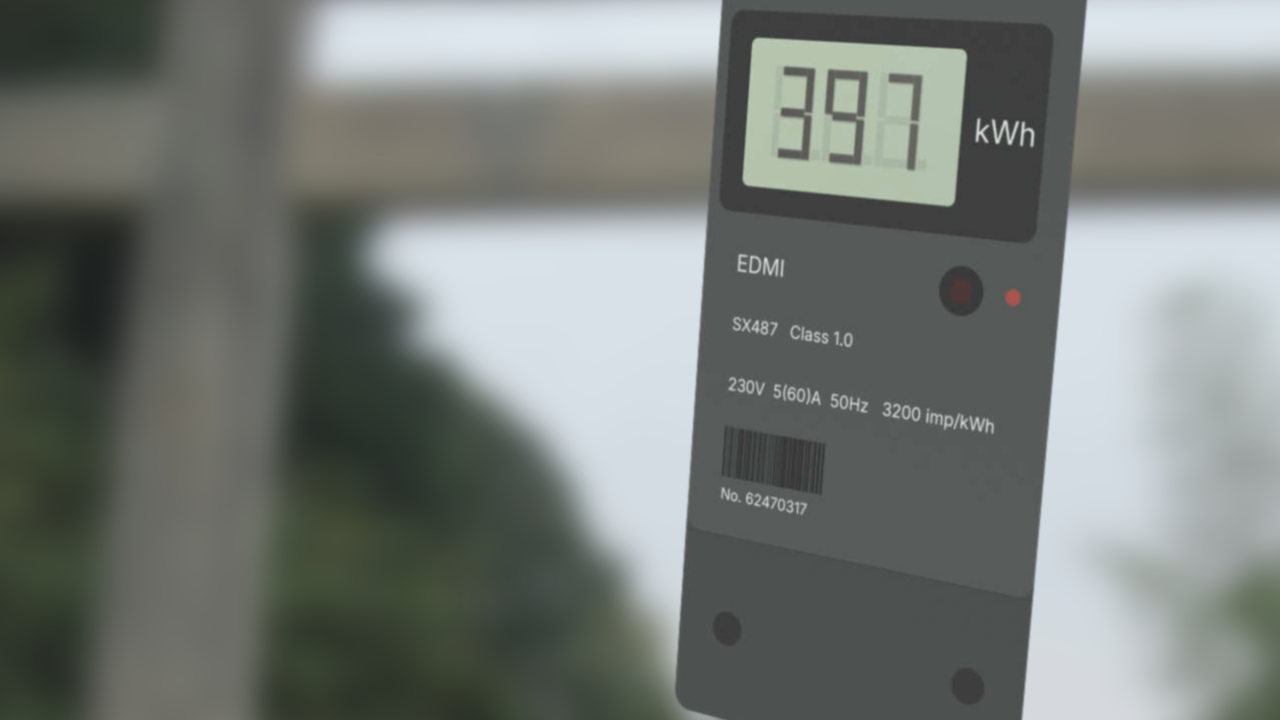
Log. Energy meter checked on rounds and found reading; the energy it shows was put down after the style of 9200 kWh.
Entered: 397 kWh
